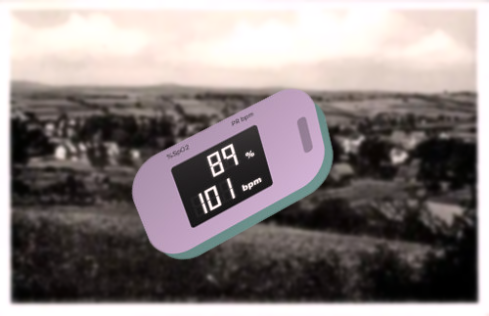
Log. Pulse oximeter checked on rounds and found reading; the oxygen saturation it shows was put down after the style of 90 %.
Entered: 89 %
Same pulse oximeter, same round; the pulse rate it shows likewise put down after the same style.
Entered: 101 bpm
